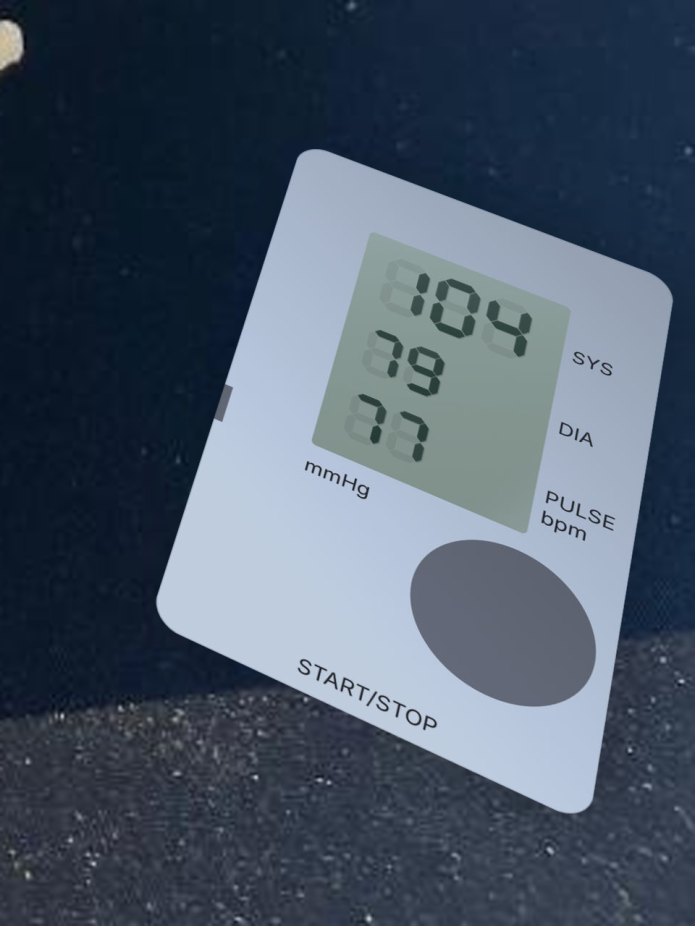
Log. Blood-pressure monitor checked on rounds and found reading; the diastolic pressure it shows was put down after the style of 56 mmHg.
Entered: 79 mmHg
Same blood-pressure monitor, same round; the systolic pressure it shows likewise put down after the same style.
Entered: 104 mmHg
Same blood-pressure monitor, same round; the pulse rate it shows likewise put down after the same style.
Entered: 77 bpm
